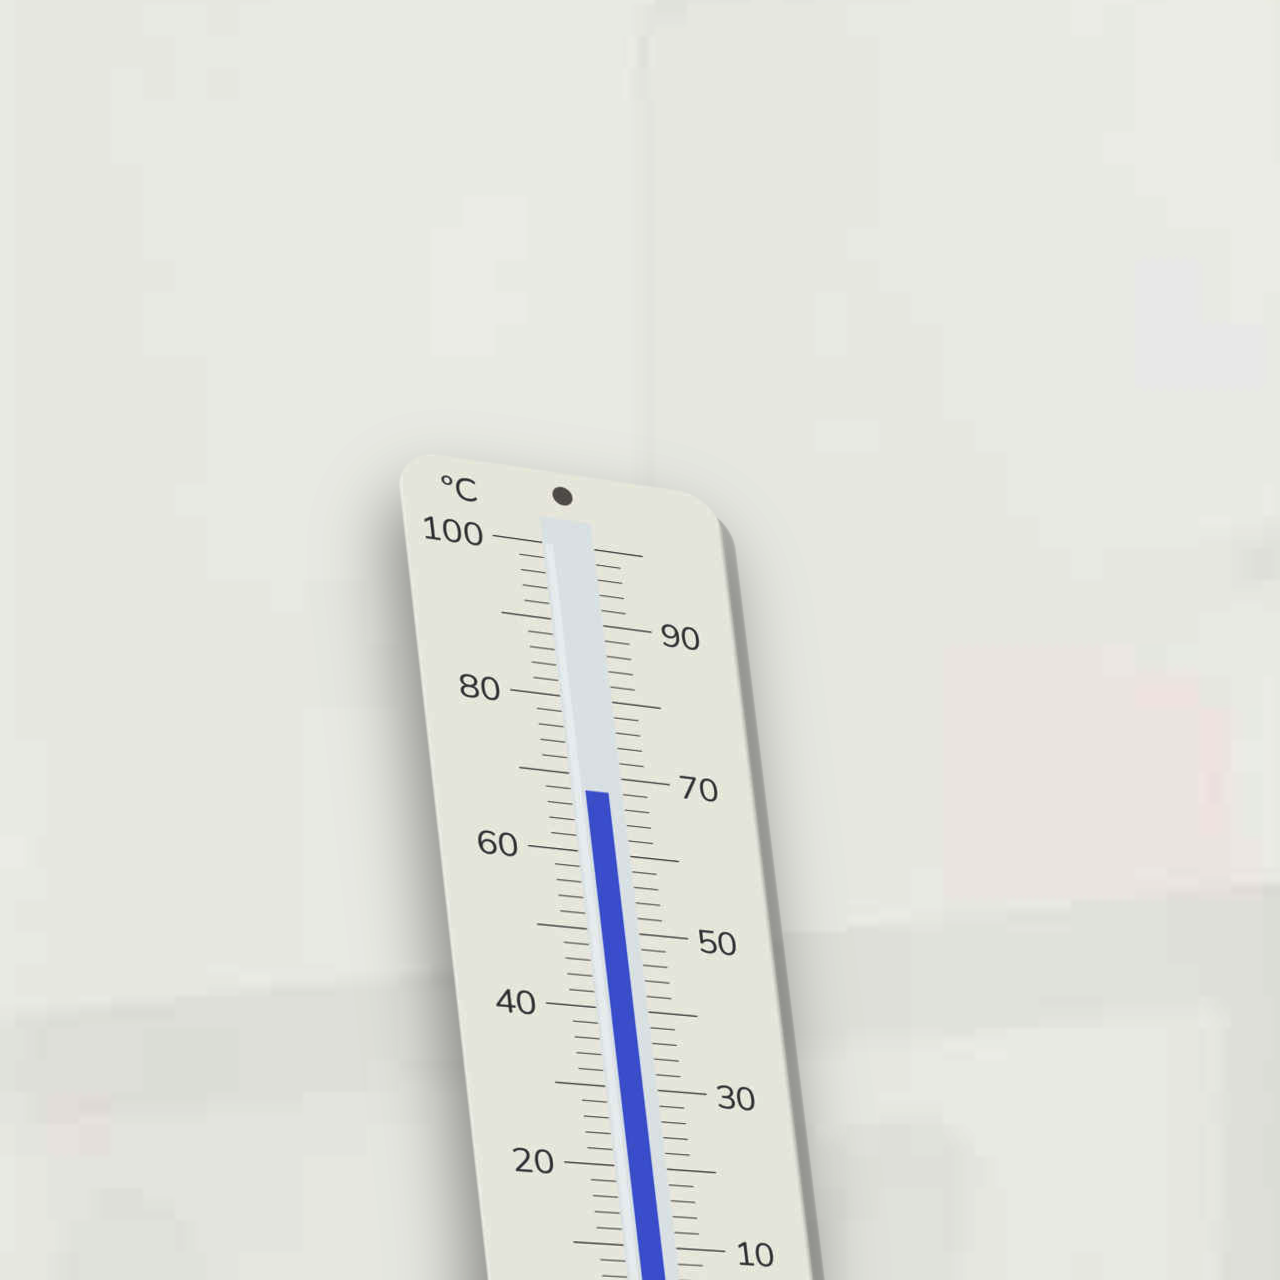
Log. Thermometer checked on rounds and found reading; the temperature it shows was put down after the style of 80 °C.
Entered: 68 °C
